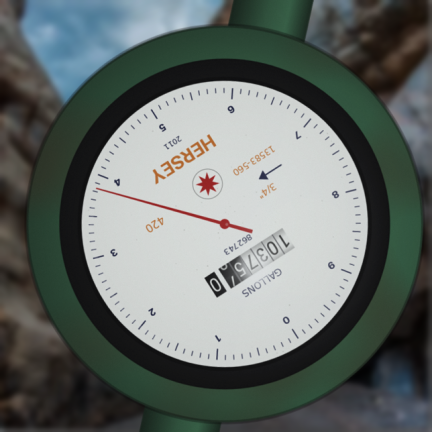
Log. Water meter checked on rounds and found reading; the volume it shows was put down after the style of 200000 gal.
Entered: 1037573.8 gal
